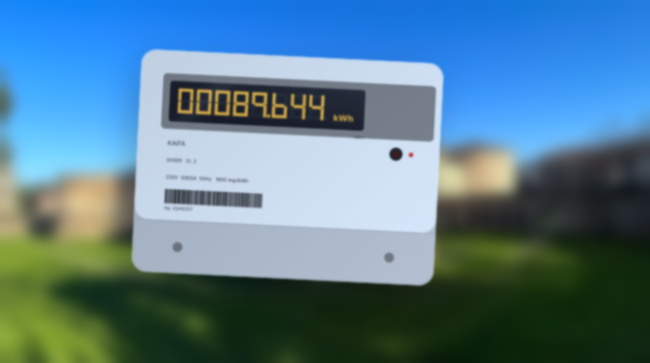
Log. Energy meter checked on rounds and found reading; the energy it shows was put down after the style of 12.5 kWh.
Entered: 89.644 kWh
